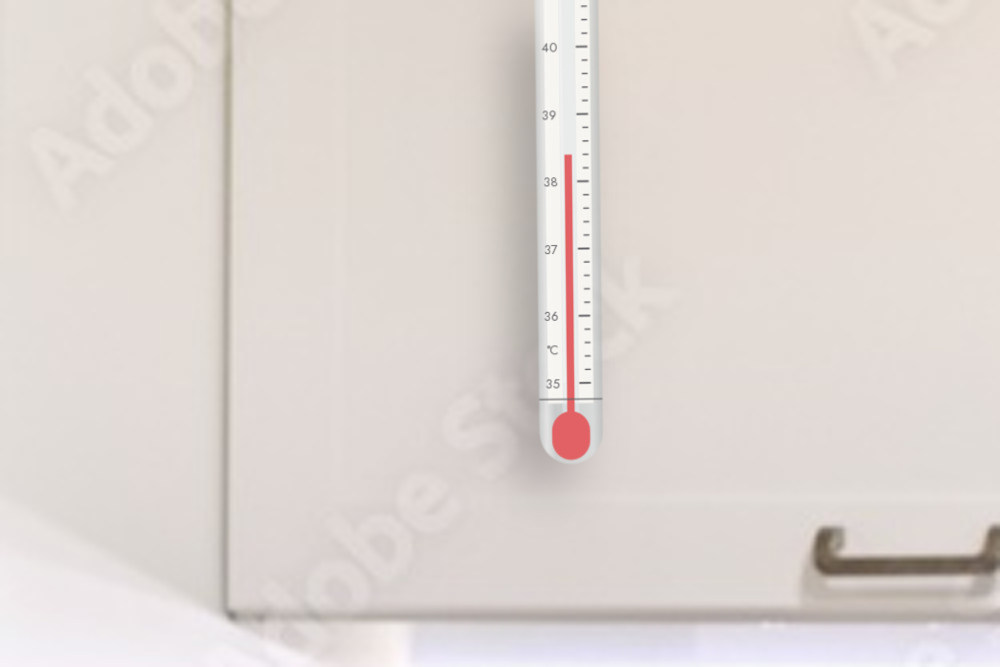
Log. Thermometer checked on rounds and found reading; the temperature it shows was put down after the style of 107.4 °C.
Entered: 38.4 °C
